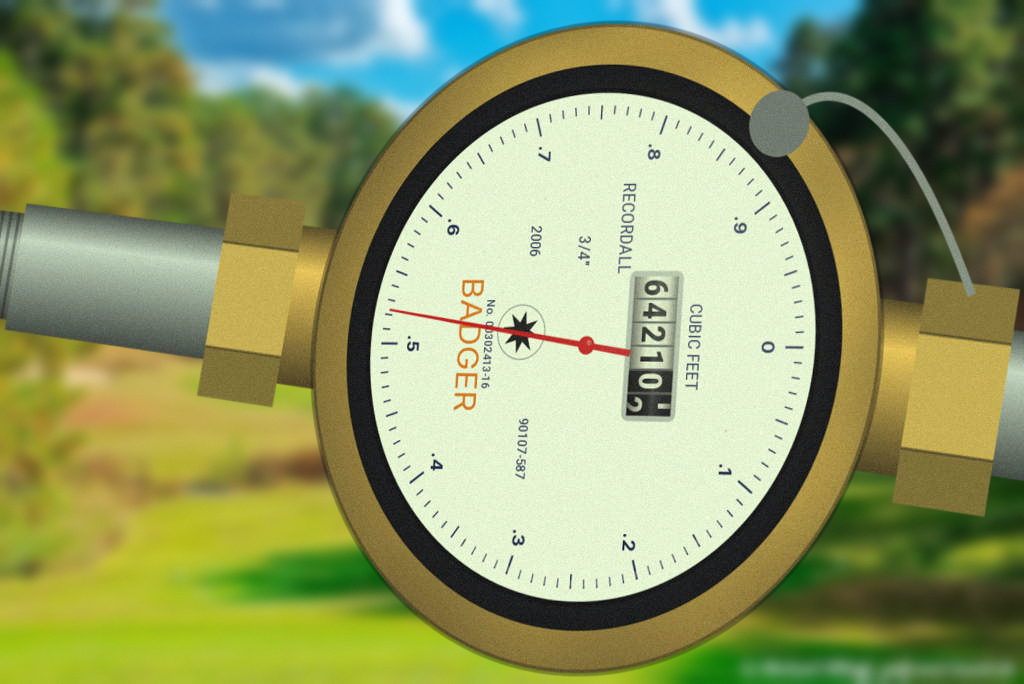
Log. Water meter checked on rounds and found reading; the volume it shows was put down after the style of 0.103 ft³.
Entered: 642101.52 ft³
